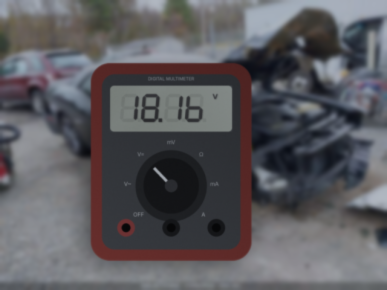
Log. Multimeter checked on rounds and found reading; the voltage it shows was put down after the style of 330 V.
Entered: 18.16 V
